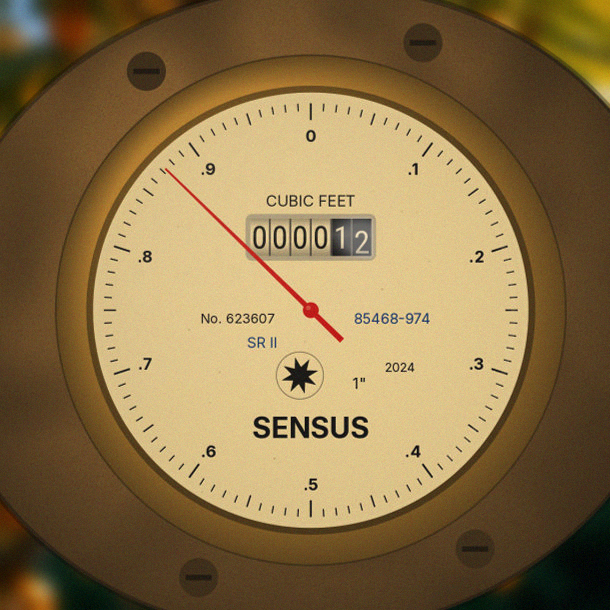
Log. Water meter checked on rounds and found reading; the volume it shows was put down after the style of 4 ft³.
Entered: 11.87 ft³
